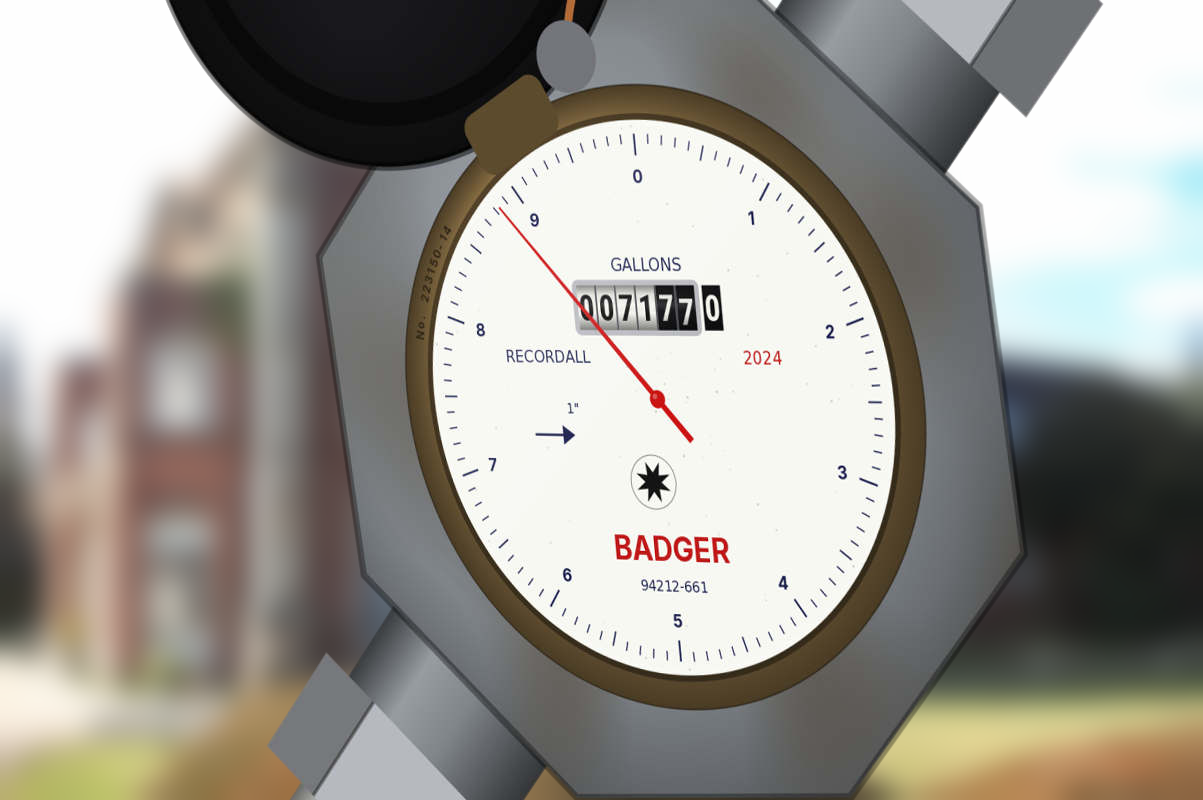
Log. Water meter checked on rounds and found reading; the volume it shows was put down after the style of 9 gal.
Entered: 71768.8 gal
